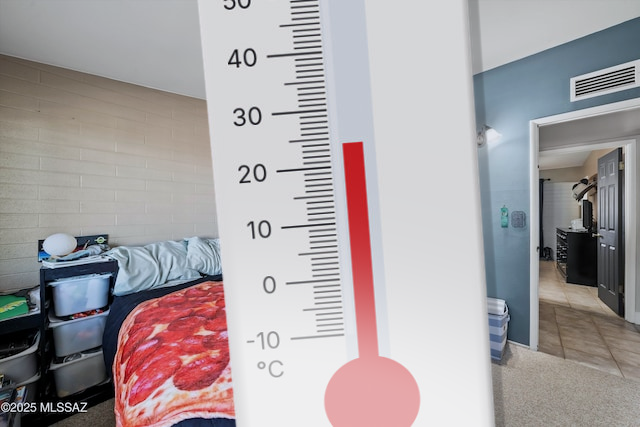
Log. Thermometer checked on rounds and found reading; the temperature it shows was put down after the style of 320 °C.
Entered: 24 °C
